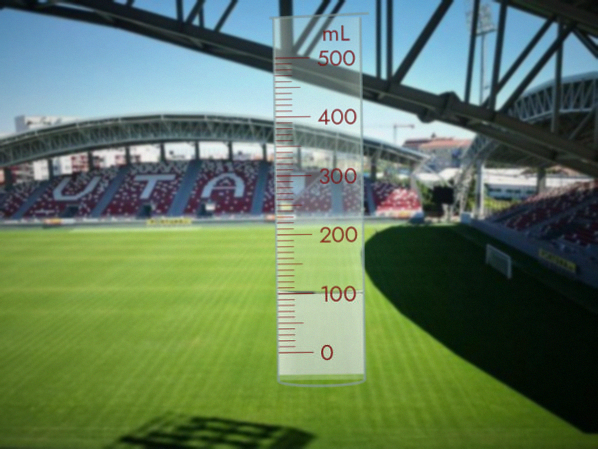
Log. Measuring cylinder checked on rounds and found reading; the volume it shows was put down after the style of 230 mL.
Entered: 100 mL
